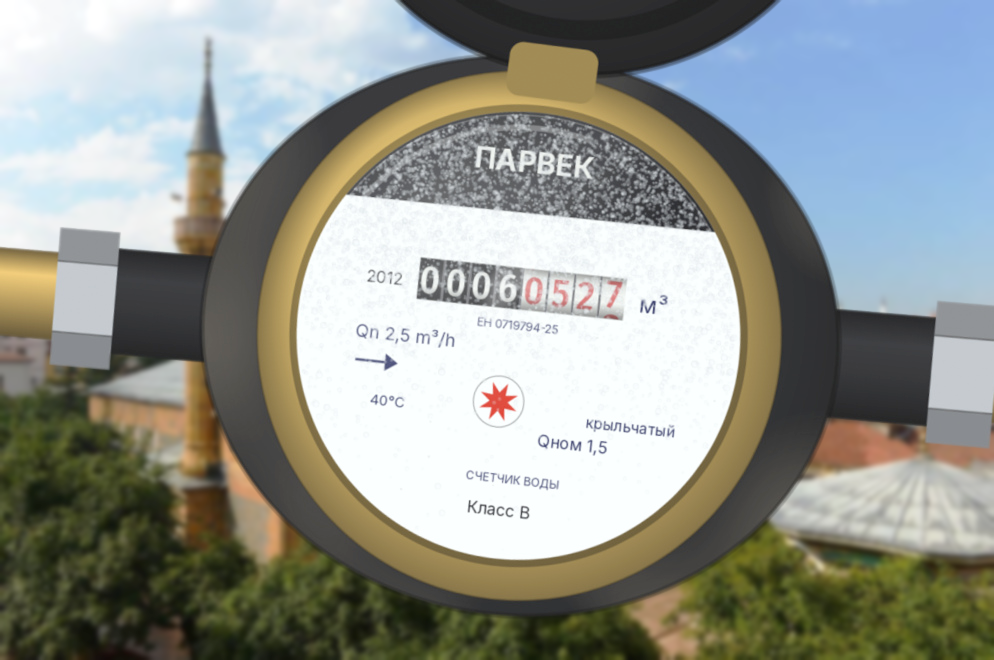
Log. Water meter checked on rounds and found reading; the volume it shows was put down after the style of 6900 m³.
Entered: 6.0527 m³
